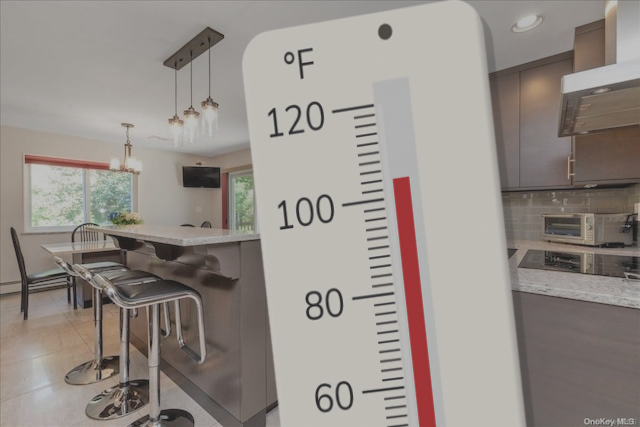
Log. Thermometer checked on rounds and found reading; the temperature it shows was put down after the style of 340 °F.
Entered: 104 °F
